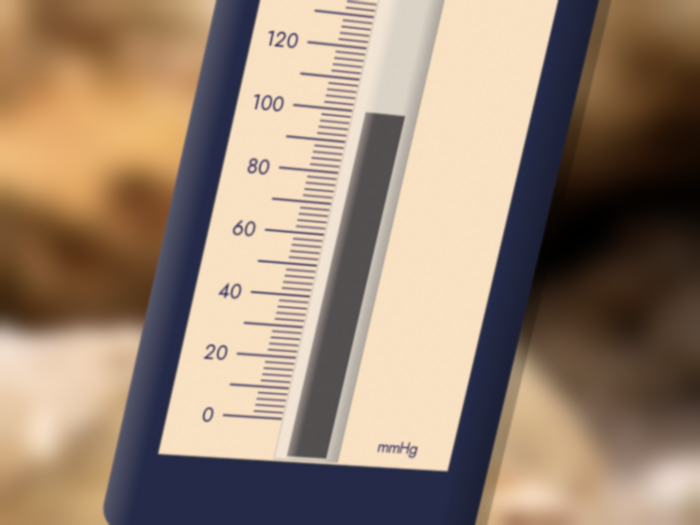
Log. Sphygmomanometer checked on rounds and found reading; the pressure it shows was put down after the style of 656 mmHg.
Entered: 100 mmHg
